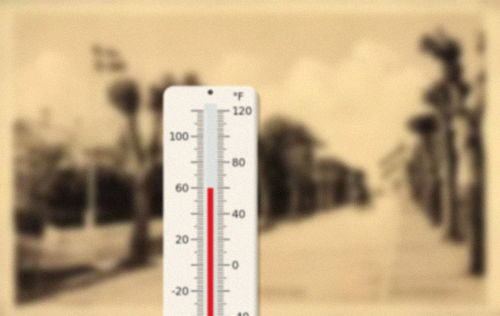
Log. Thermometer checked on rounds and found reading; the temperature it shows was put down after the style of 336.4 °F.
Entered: 60 °F
